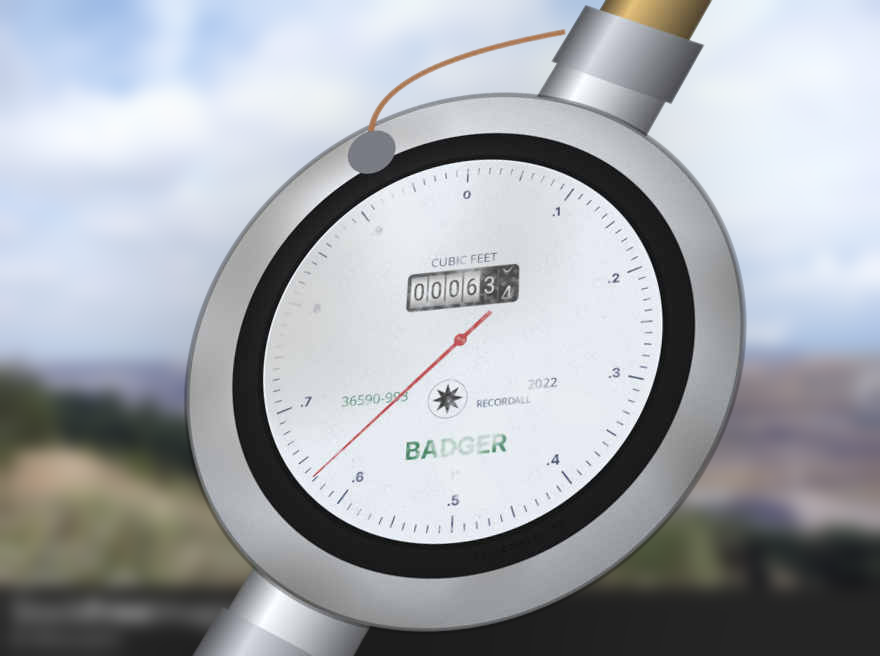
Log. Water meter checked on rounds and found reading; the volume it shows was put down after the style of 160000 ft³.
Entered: 633.63 ft³
